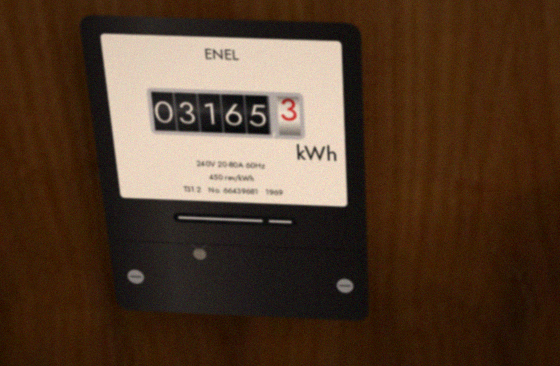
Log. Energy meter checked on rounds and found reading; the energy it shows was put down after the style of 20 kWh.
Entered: 3165.3 kWh
